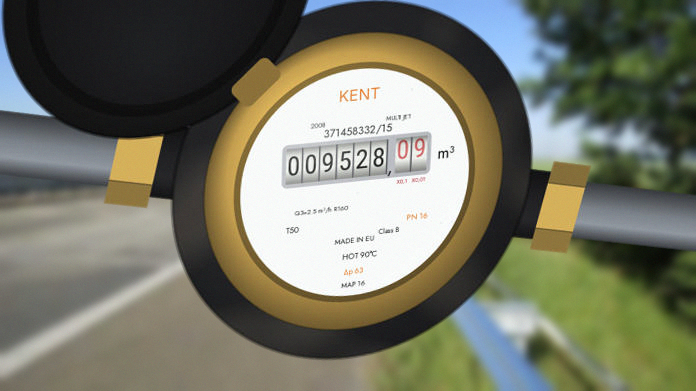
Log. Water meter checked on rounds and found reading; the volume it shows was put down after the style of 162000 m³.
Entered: 9528.09 m³
